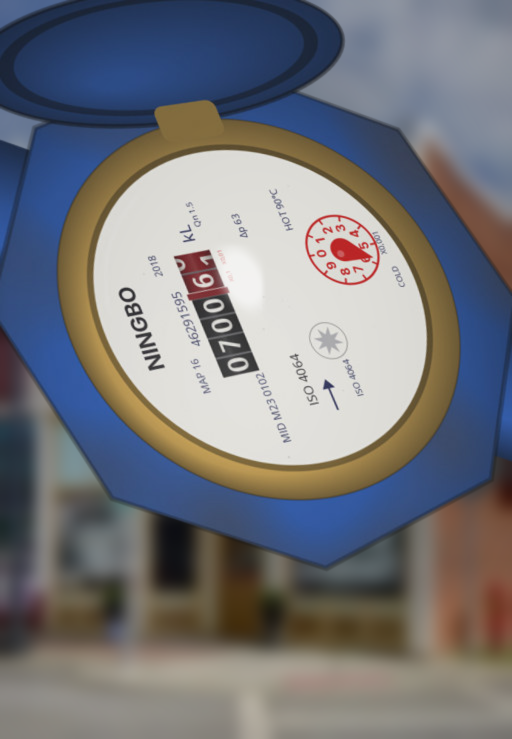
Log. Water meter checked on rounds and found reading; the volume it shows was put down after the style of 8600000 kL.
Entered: 700.605 kL
